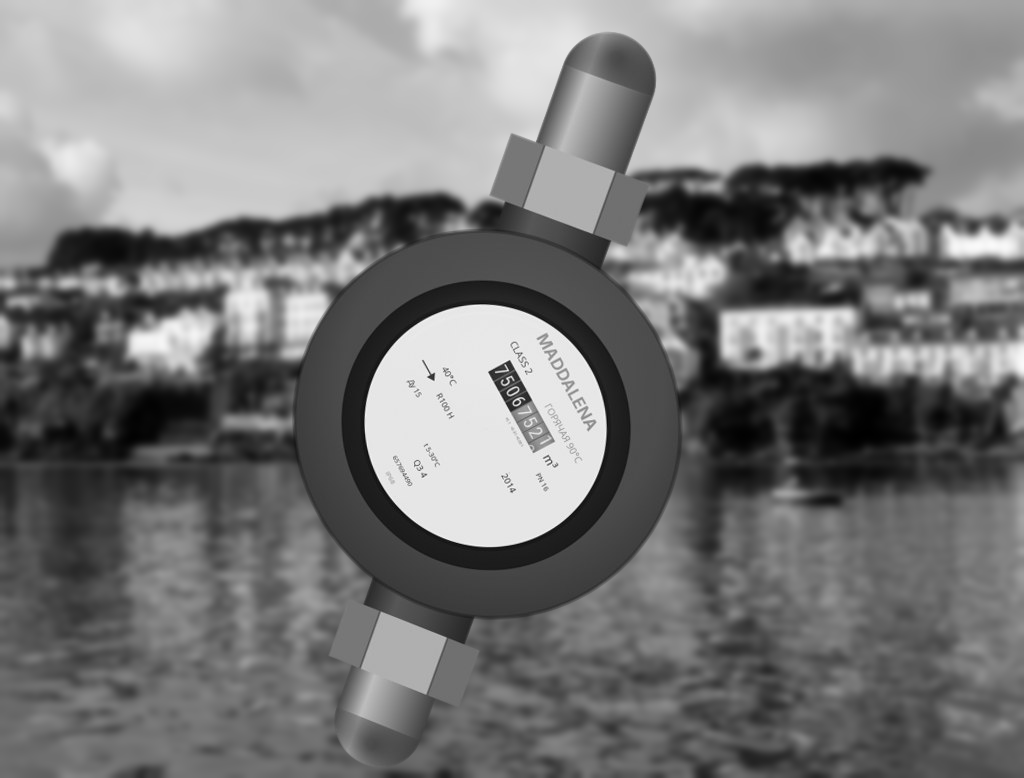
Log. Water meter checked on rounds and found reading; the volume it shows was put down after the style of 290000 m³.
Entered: 7506.7521 m³
